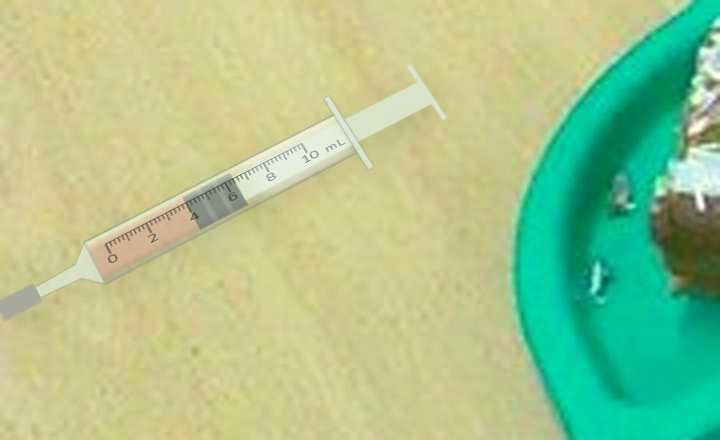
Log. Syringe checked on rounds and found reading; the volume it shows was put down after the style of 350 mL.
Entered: 4 mL
